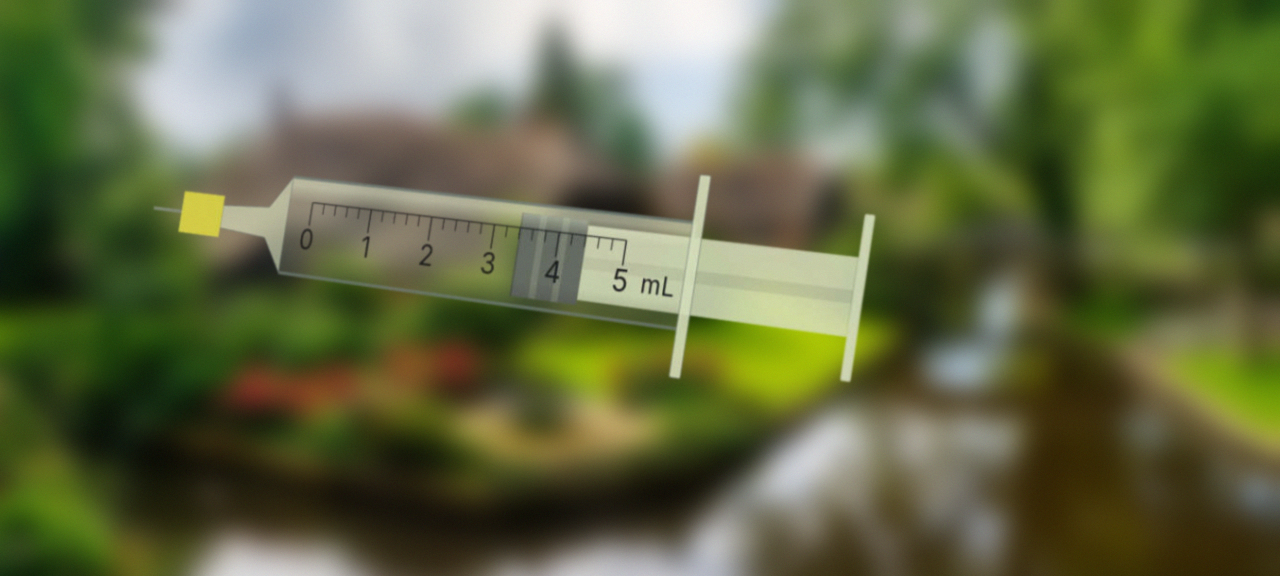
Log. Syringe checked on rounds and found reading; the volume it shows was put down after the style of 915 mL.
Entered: 3.4 mL
